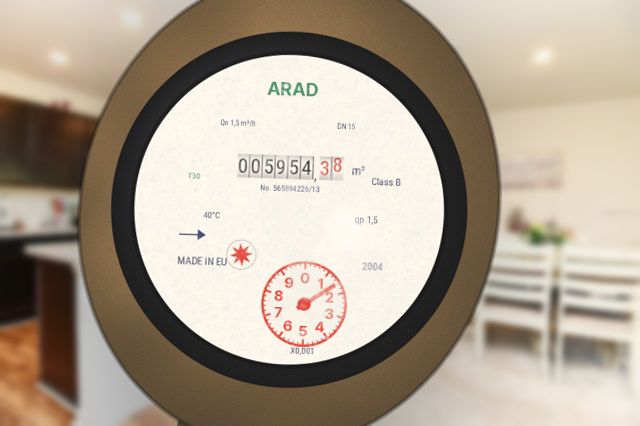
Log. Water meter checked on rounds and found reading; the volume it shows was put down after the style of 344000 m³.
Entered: 5954.381 m³
